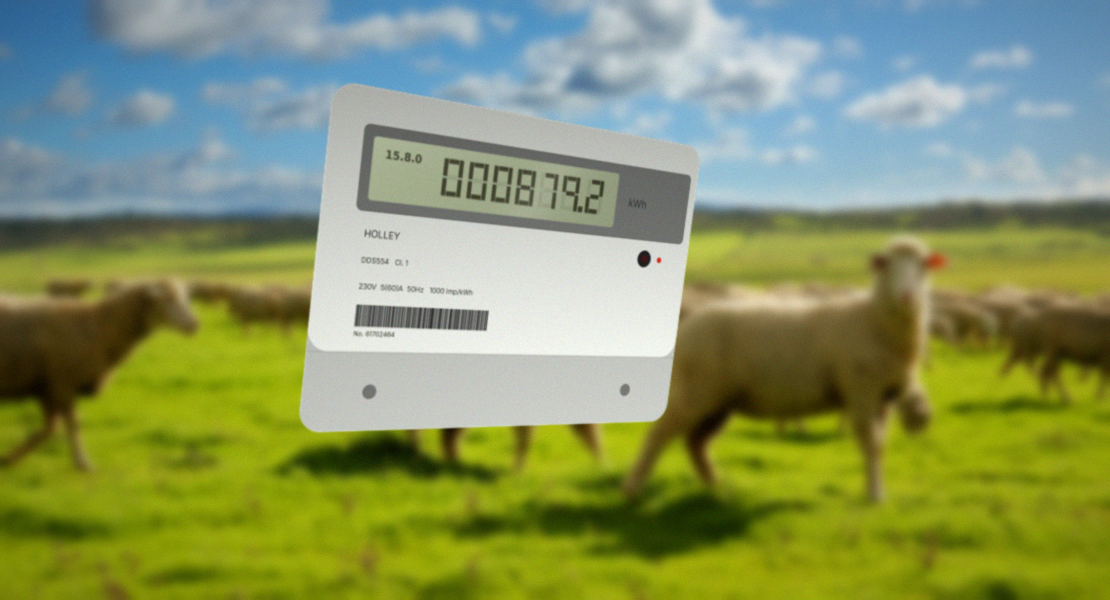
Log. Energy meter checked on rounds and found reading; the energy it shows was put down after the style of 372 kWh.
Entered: 879.2 kWh
